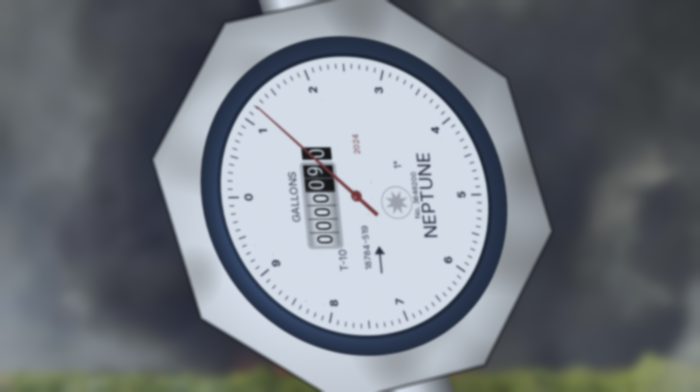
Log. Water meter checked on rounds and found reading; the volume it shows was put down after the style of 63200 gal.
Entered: 91.2 gal
